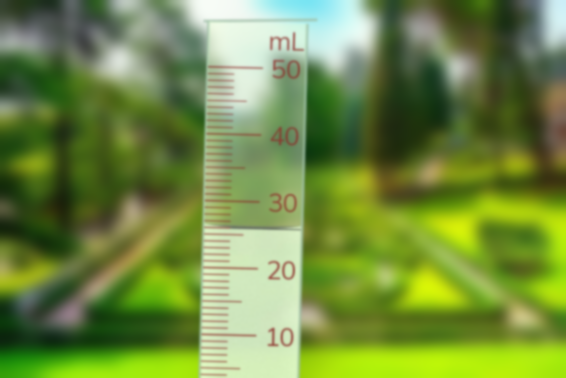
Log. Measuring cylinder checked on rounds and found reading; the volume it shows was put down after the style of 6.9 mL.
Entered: 26 mL
